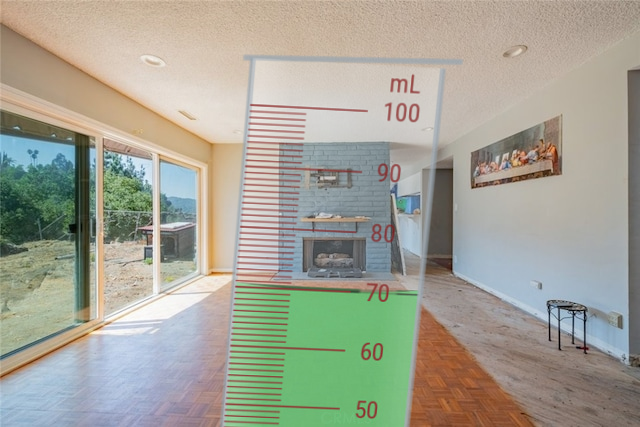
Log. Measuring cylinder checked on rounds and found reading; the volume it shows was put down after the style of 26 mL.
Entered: 70 mL
